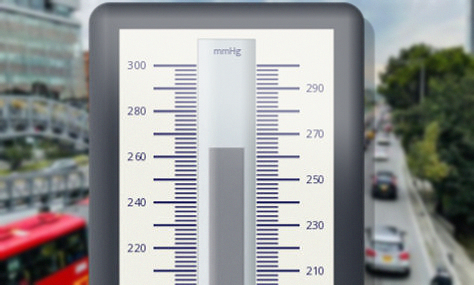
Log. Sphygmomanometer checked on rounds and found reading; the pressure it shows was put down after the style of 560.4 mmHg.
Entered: 264 mmHg
